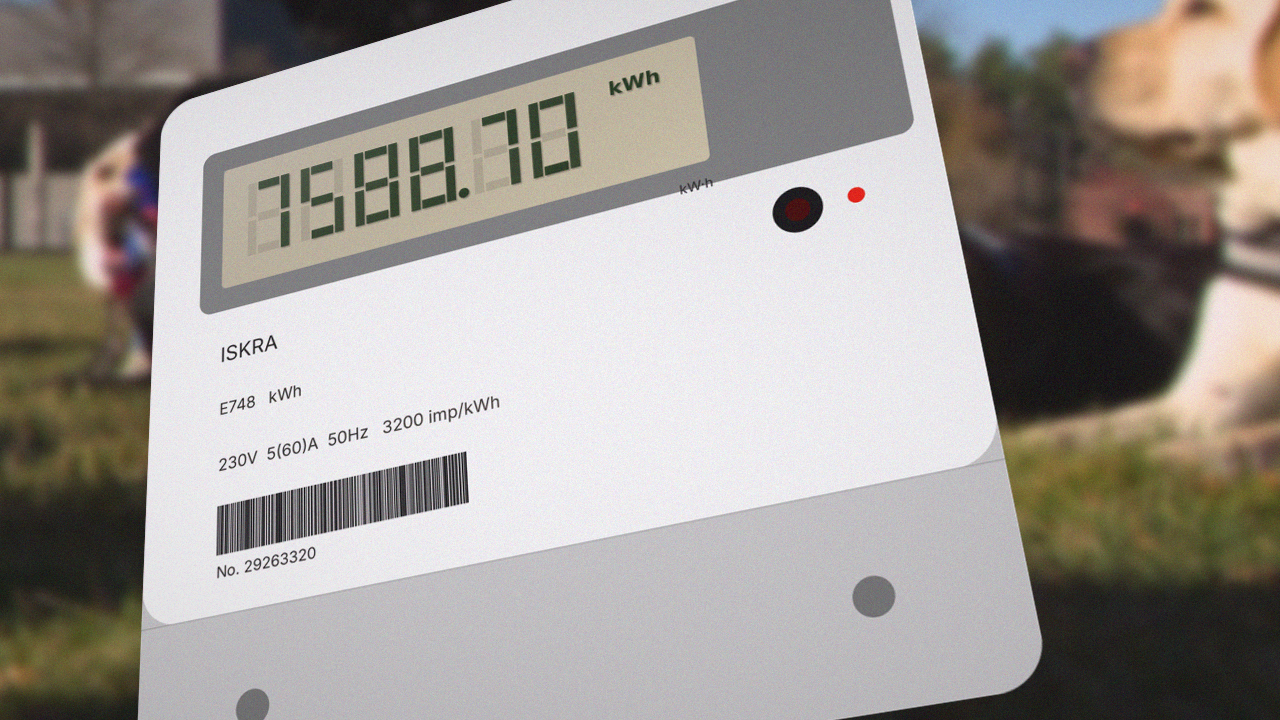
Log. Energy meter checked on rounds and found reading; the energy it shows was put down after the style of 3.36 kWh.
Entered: 7588.70 kWh
